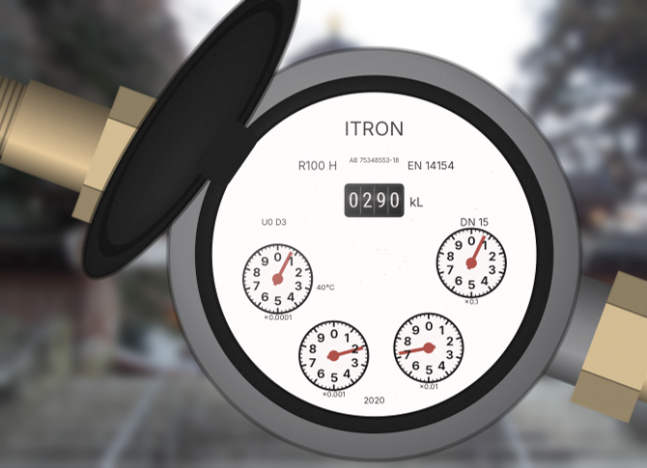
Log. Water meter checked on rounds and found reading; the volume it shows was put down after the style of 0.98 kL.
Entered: 290.0720 kL
